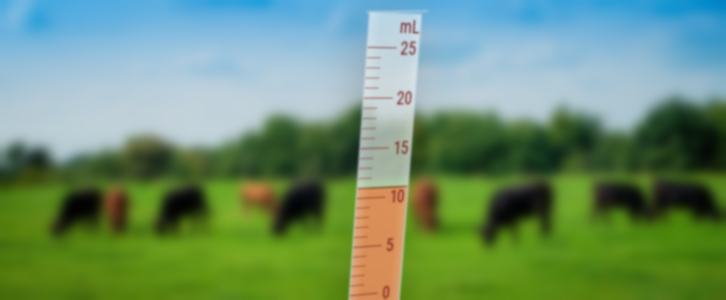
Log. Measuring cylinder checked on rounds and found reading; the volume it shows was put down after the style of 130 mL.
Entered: 11 mL
